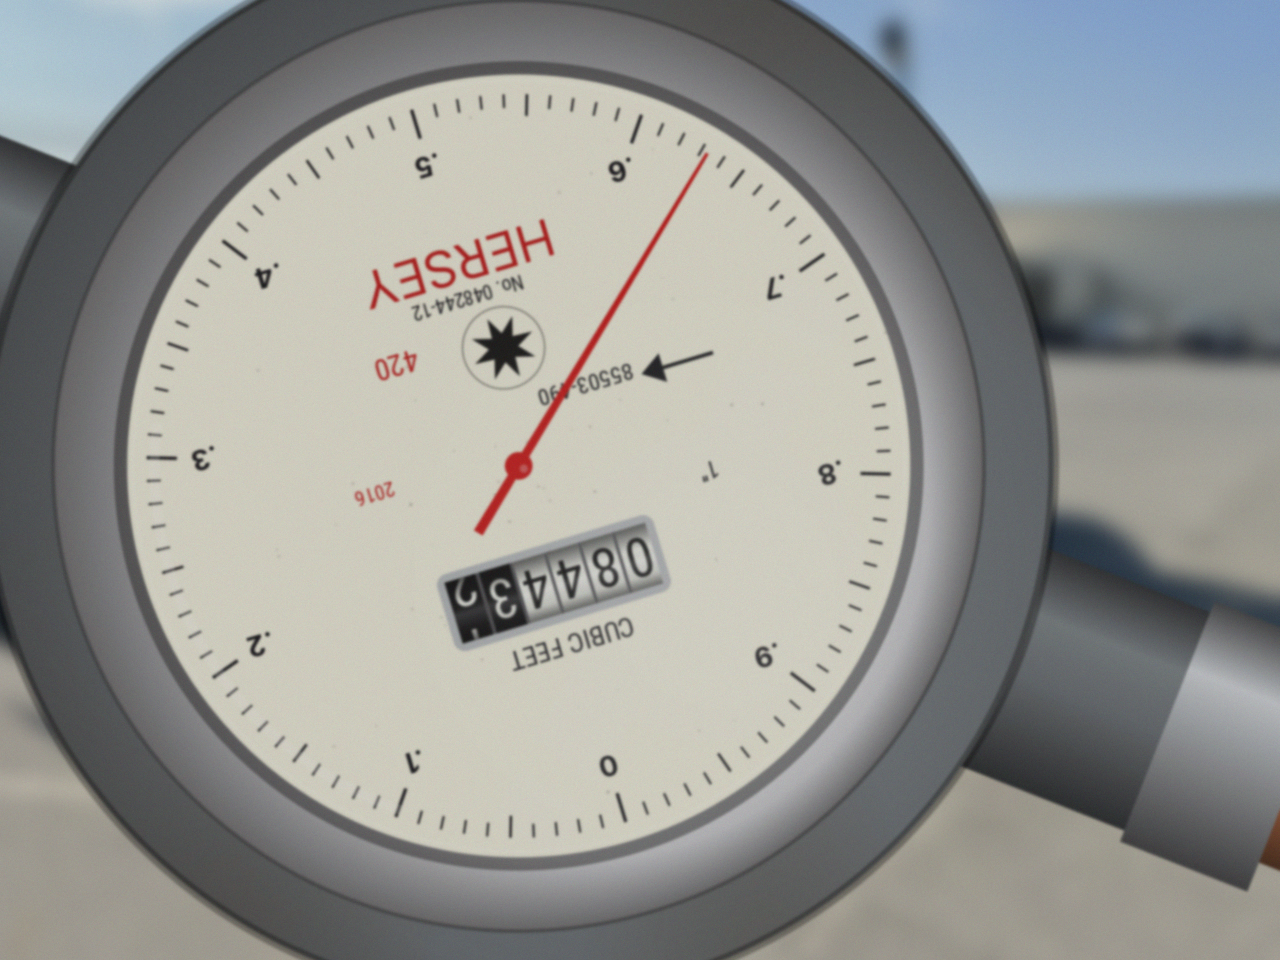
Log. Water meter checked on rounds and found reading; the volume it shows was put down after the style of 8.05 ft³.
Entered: 84431.63 ft³
